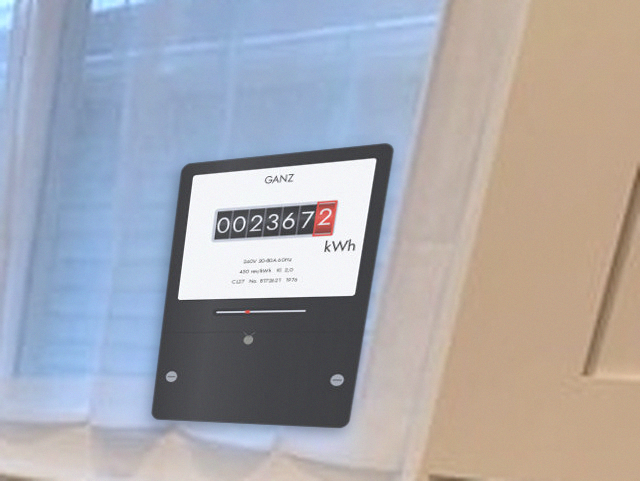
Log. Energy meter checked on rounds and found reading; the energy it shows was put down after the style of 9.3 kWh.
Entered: 2367.2 kWh
